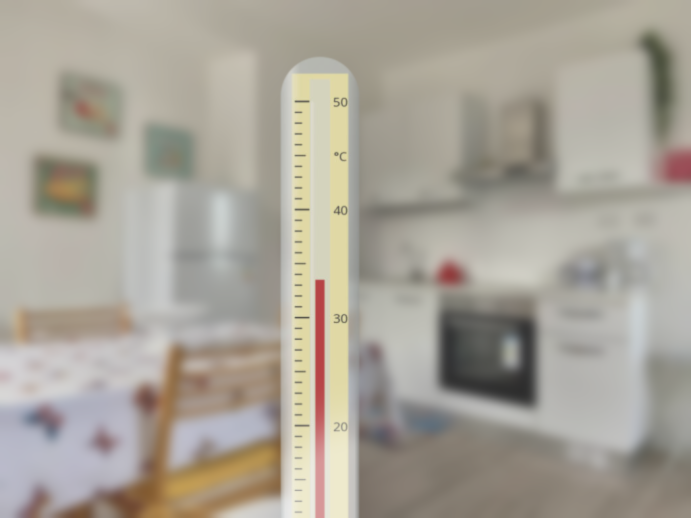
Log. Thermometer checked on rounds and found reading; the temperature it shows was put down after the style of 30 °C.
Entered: 33.5 °C
